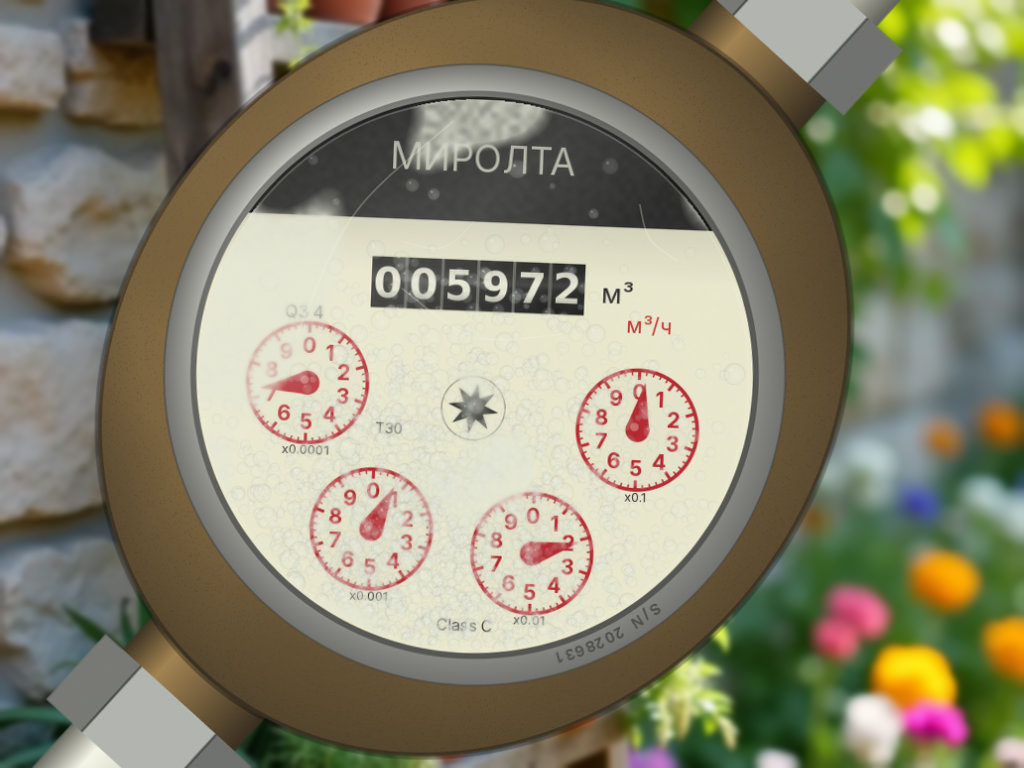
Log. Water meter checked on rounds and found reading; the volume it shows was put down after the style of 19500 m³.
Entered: 5972.0207 m³
